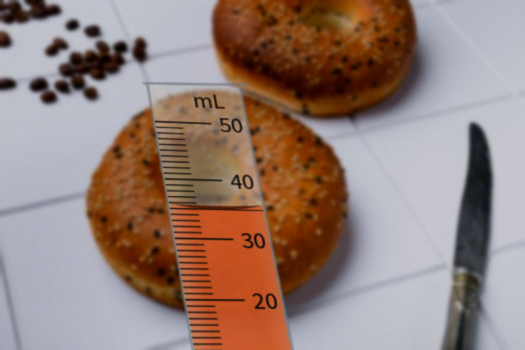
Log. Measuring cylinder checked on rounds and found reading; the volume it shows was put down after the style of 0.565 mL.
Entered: 35 mL
